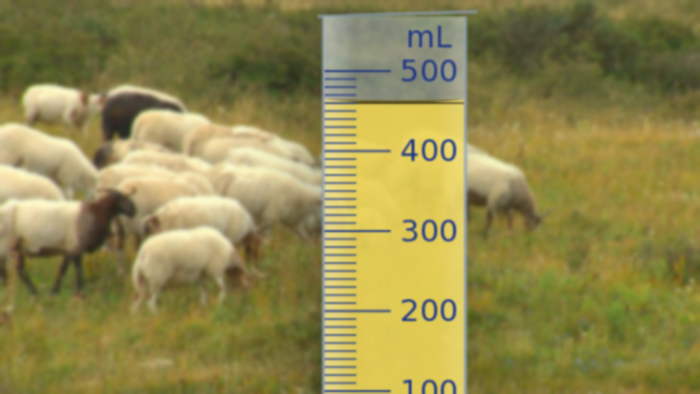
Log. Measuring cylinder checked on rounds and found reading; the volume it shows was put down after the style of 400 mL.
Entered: 460 mL
